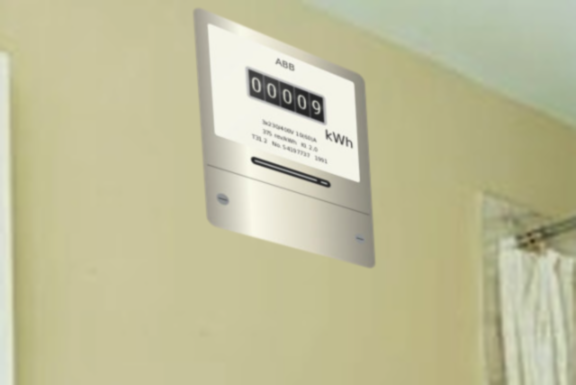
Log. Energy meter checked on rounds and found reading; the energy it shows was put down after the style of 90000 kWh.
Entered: 9 kWh
